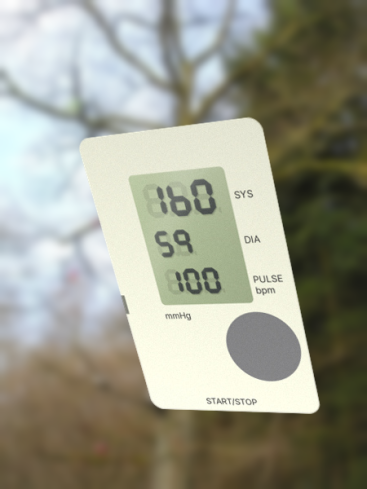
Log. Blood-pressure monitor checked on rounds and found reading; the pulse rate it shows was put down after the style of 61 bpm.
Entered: 100 bpm
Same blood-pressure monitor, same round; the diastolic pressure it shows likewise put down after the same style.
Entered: 59 mmHg
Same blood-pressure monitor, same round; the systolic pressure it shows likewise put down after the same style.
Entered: 160 mmHg
